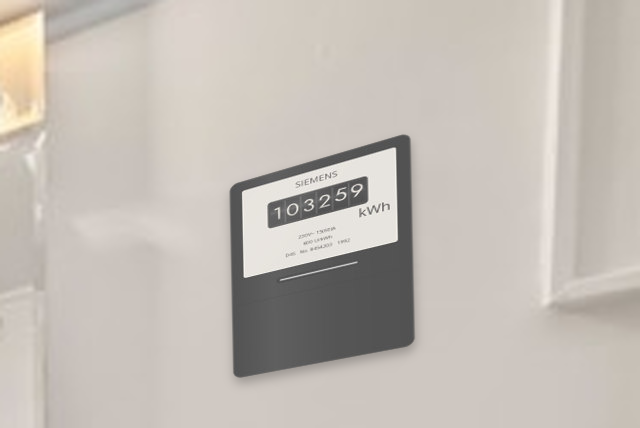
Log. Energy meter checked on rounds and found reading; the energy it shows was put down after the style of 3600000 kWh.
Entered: 103259 kWh
